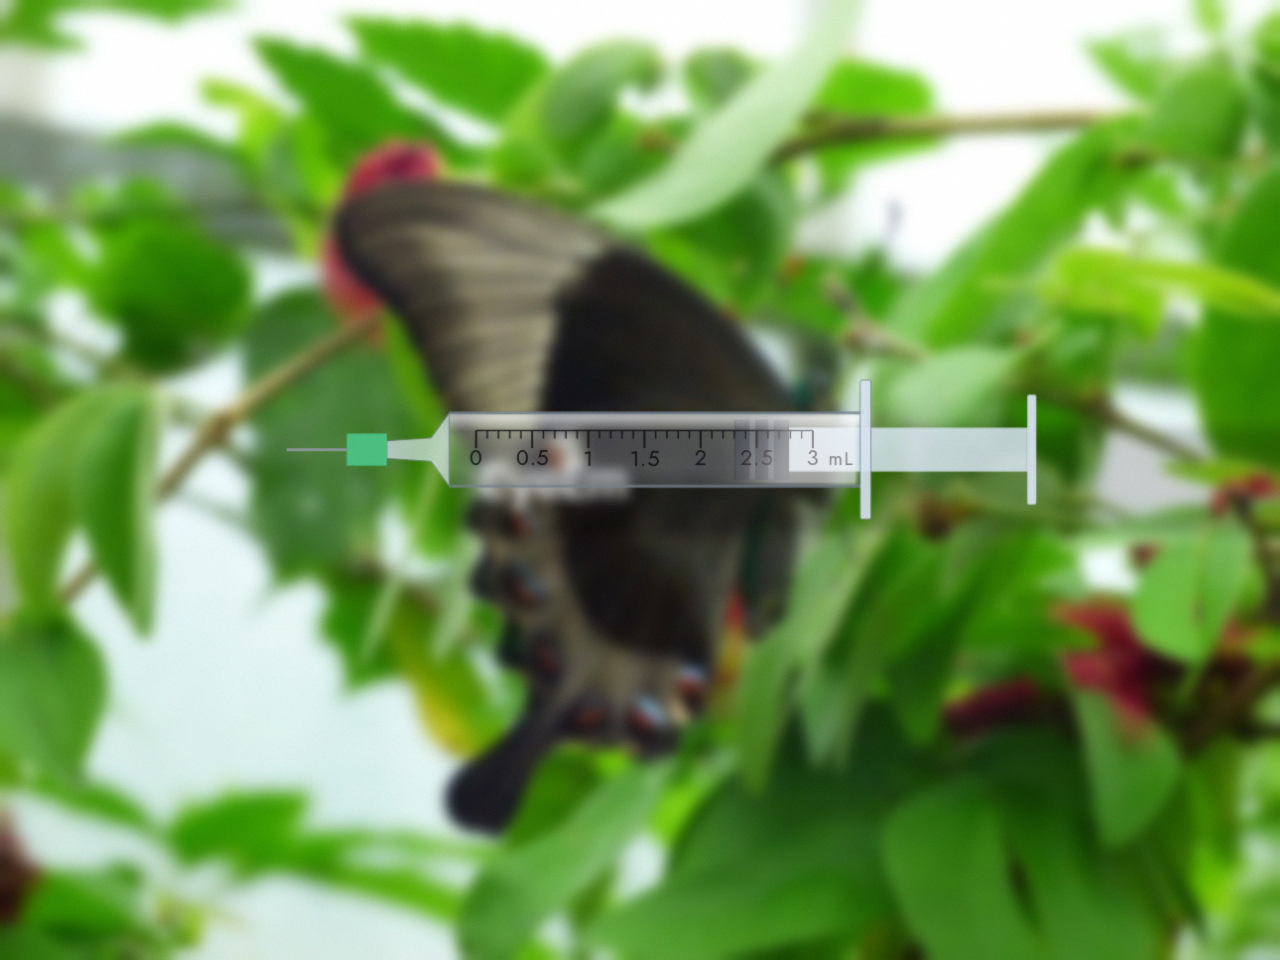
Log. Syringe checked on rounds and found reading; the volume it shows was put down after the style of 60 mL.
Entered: 2.3 mL
